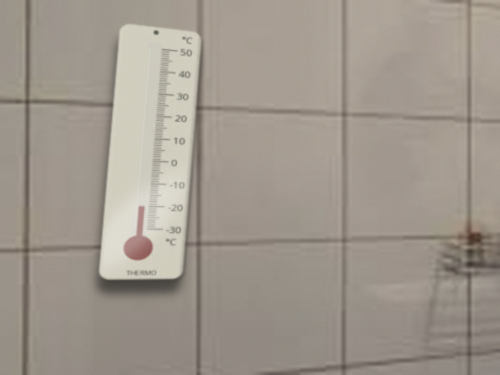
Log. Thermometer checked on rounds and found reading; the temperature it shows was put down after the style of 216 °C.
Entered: -20 °C
